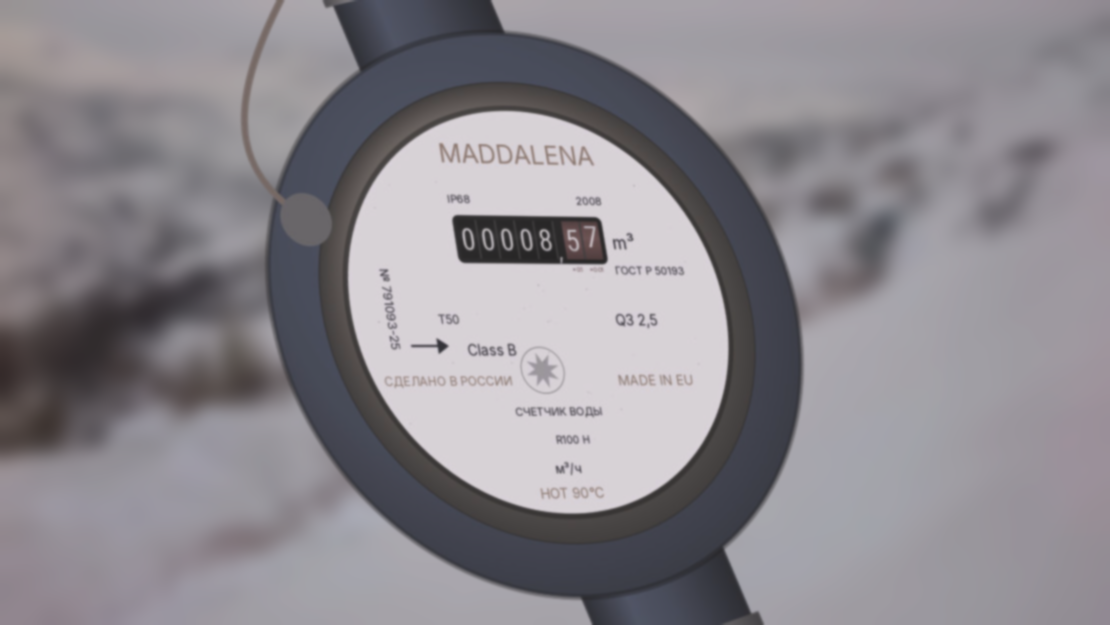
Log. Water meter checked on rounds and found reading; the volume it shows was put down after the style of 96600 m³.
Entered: 8.57 m³
